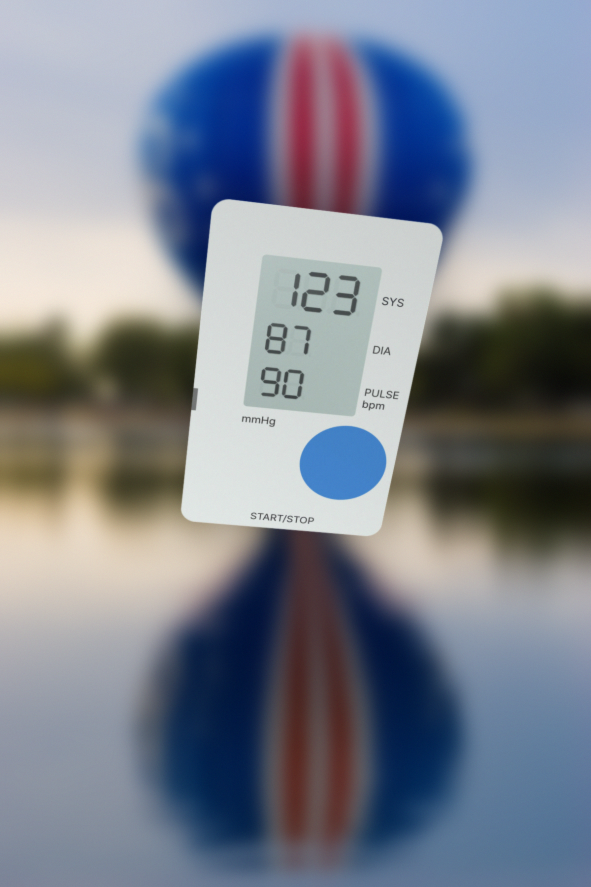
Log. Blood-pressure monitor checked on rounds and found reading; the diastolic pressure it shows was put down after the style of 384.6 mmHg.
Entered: 87 mmHg
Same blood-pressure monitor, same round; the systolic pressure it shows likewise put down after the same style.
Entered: 123 mmHg
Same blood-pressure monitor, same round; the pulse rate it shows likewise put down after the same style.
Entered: 90 bpm
